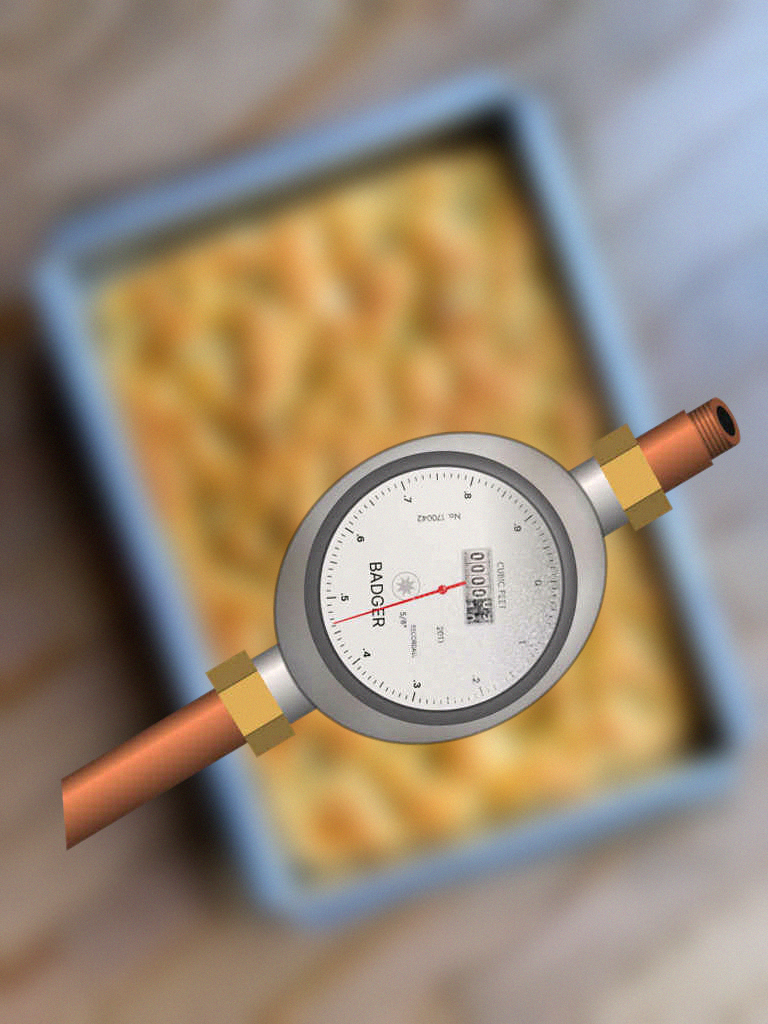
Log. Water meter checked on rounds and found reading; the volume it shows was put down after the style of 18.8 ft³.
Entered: 9.46 ft³
